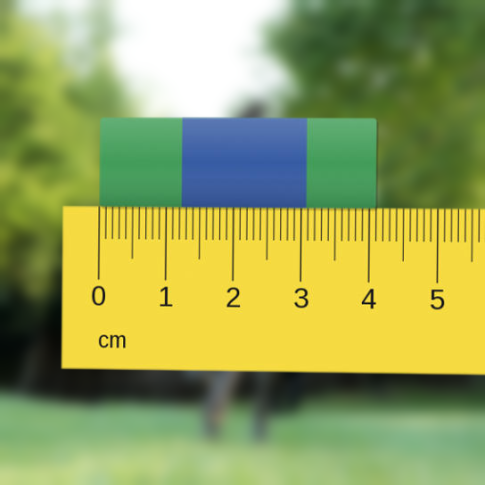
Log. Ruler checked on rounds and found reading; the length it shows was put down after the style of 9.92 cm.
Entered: 4.1 cm
